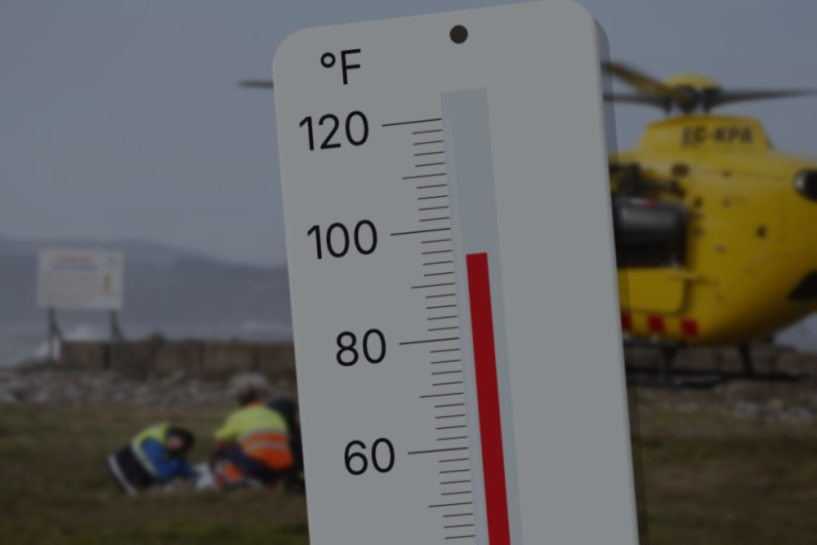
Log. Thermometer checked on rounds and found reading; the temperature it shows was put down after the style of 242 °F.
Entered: 95 °F
